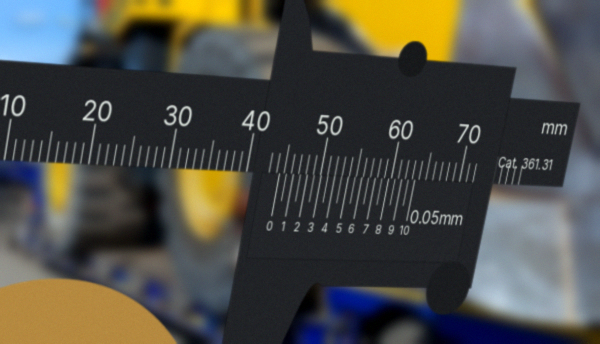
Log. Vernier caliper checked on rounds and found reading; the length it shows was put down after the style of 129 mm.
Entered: 44.4 mm
